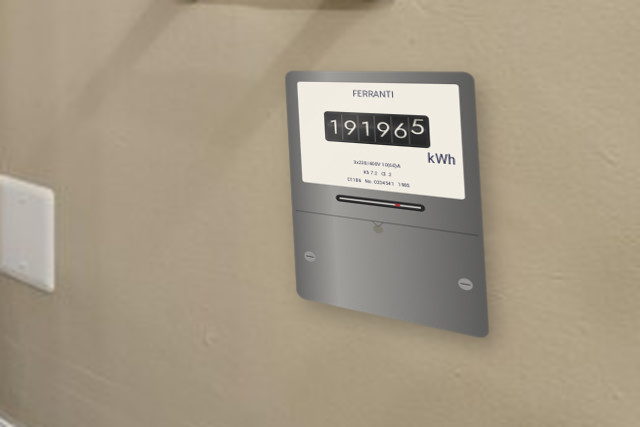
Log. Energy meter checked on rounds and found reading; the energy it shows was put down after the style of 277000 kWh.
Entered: 191965 kWh
